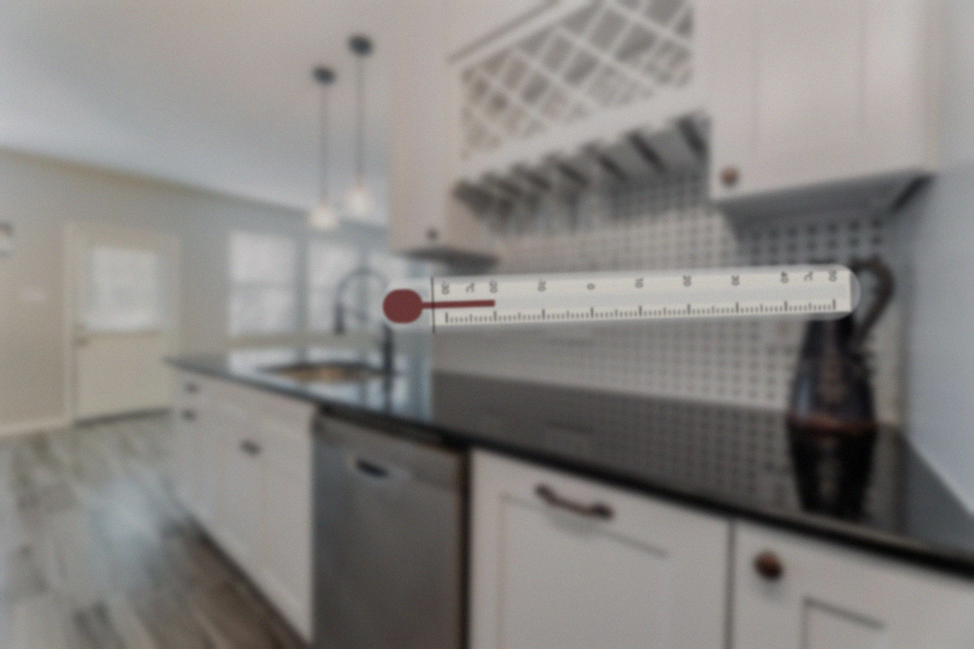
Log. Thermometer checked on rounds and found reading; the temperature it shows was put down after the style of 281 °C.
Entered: -20 °C
